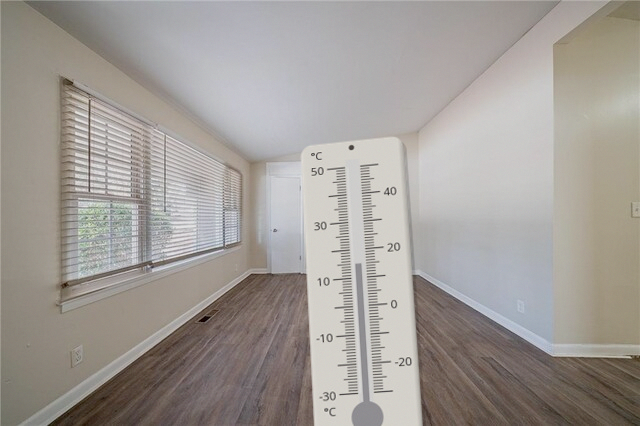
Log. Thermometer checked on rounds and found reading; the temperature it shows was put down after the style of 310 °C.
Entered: 15 °C
